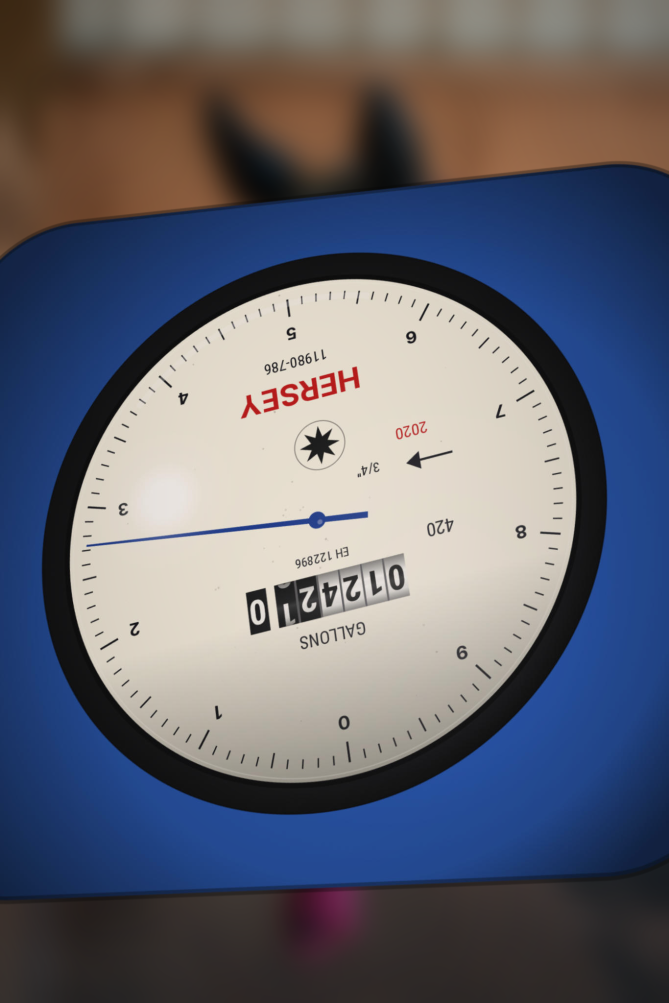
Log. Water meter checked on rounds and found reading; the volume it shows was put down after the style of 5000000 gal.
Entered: 124212.7 gal
